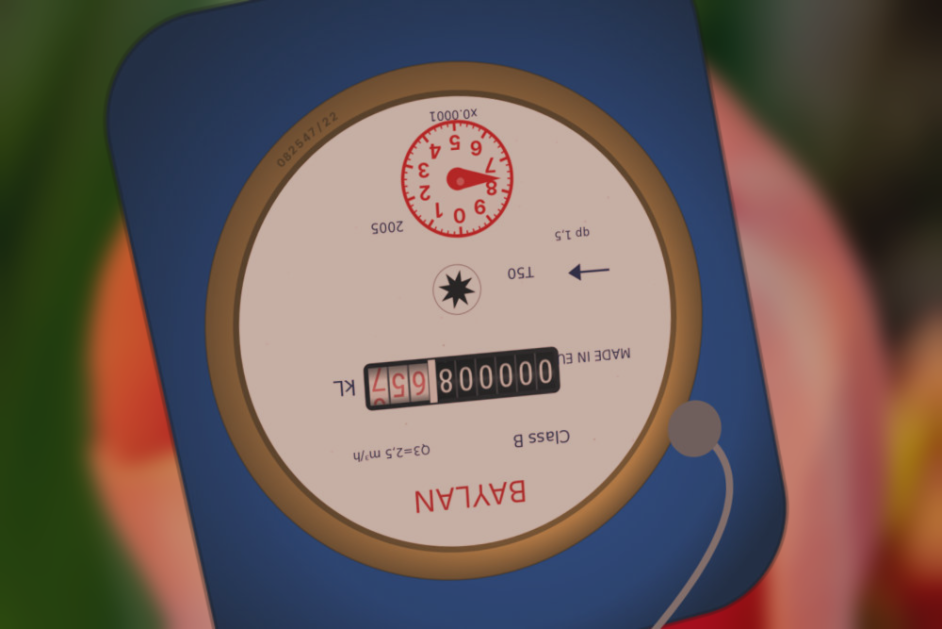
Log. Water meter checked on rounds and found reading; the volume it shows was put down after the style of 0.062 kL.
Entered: 8.6567 kL
